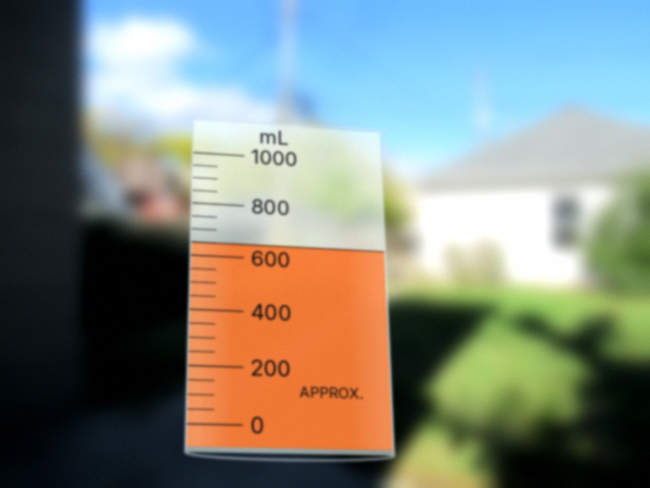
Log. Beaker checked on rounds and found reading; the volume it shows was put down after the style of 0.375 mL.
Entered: 650 mL
